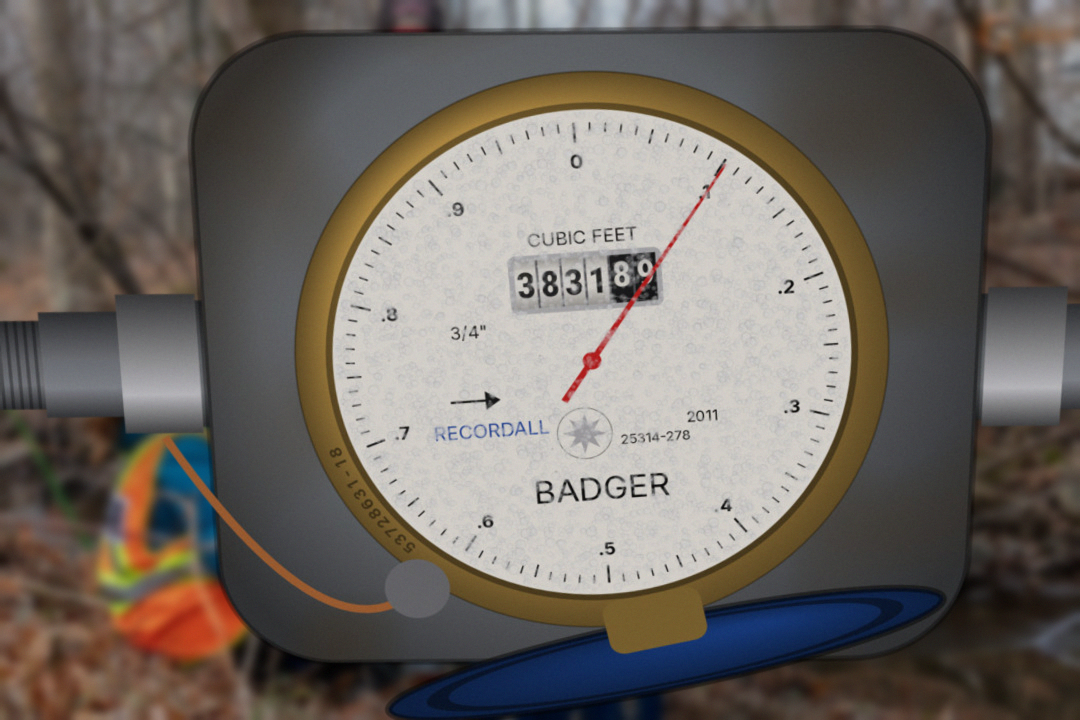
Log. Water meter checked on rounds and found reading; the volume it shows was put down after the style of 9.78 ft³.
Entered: 383189.10 ft³
